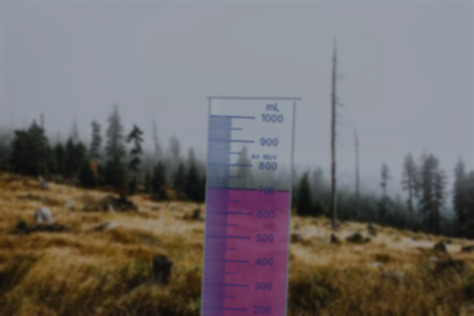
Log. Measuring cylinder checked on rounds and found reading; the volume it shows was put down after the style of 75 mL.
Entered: 700 mL
